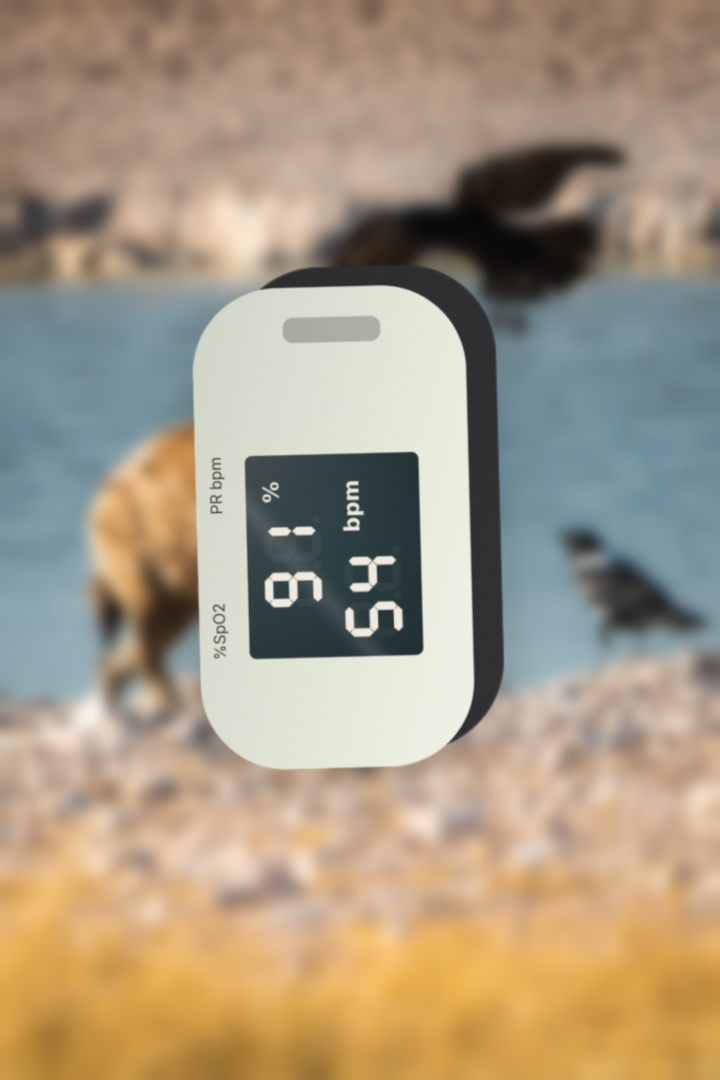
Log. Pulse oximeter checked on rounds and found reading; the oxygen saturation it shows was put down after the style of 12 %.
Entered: 91 %
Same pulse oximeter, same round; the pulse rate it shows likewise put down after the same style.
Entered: 54 bpm
